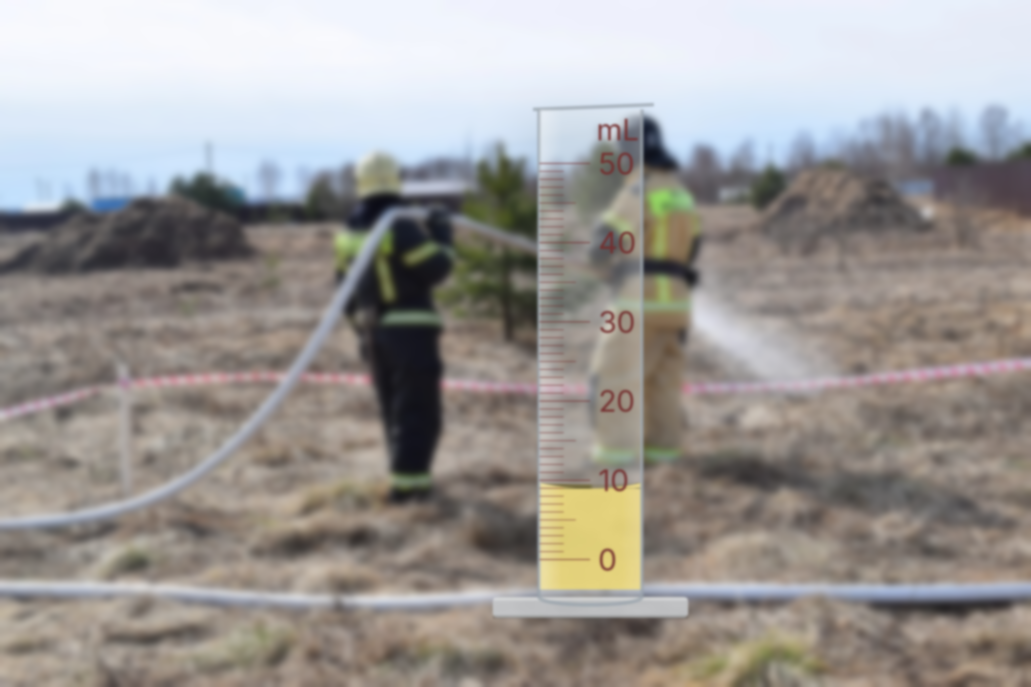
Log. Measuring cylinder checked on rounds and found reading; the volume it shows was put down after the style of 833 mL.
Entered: 9 mL
